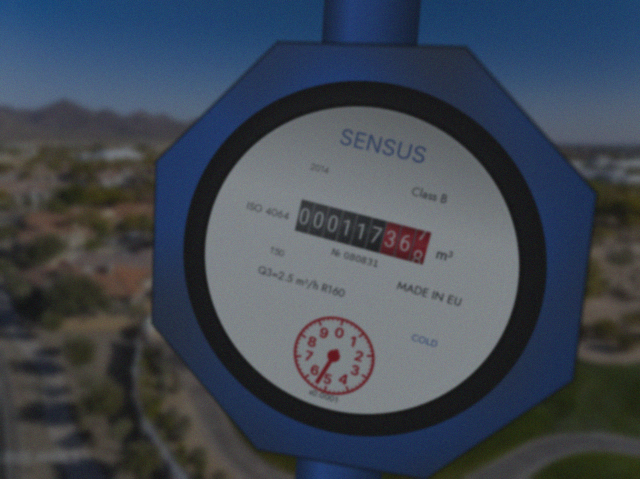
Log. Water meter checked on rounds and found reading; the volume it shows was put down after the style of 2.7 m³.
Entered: 117.3675 m³
